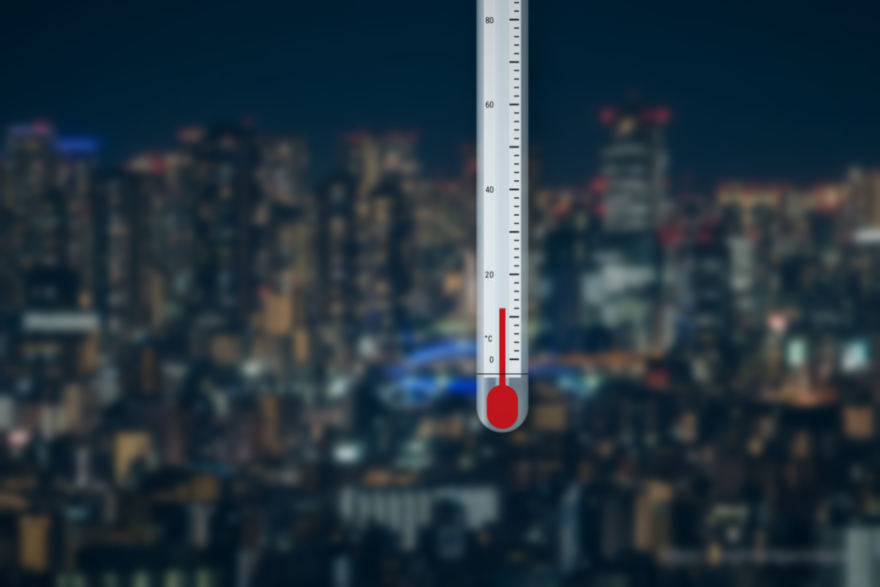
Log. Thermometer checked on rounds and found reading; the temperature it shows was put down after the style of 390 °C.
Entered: 12 °C
